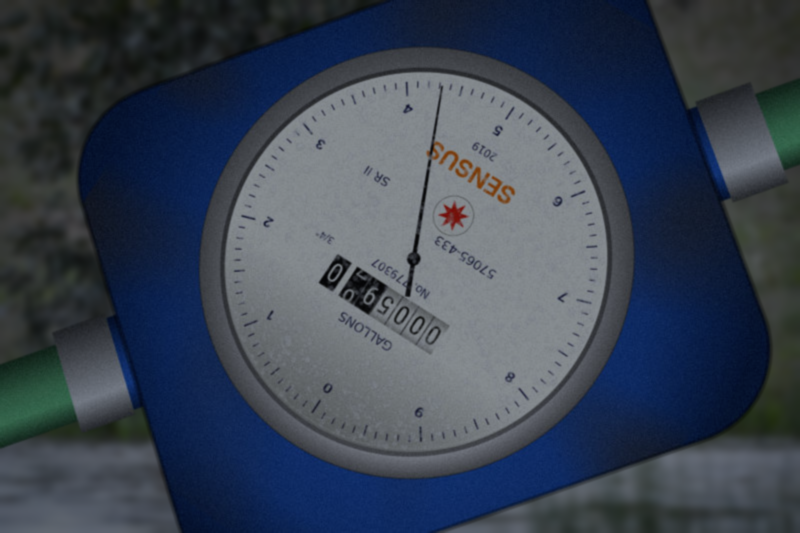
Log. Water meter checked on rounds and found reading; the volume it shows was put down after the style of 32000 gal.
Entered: 5964.3 gal
